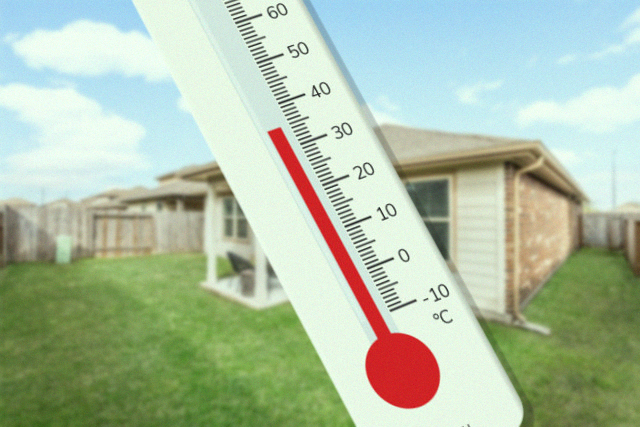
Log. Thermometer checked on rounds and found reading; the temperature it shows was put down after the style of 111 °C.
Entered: 35 °C
